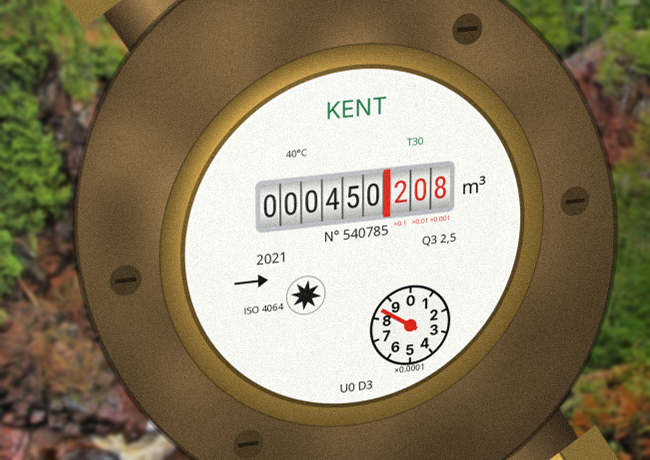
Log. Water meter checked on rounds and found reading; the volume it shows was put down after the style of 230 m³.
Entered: 450.2088 m³
